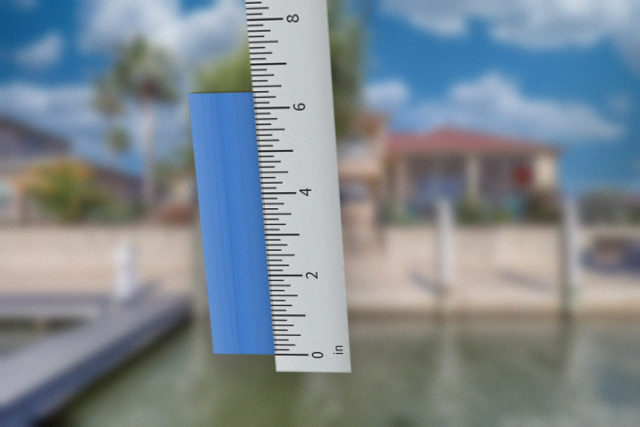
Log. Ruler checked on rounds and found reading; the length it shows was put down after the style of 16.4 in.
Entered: 6.375 in
